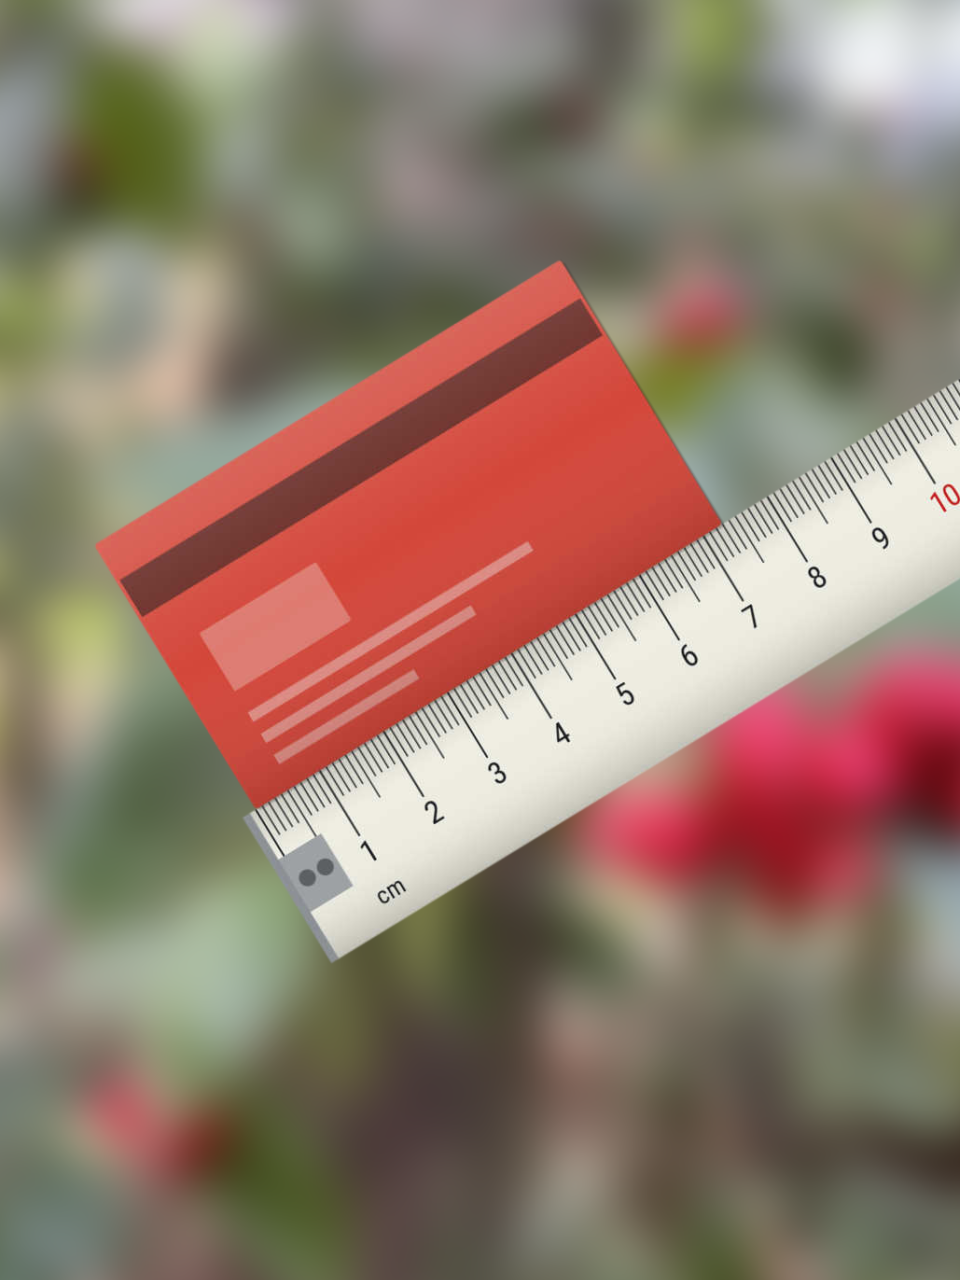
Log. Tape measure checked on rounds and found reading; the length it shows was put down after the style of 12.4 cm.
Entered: 7.3 cm
